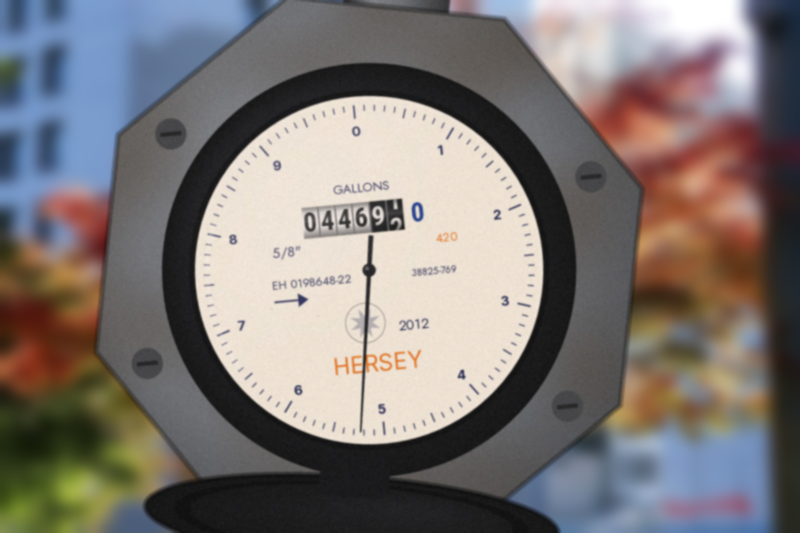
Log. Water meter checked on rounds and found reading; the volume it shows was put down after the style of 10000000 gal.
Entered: 446915.2 gal
